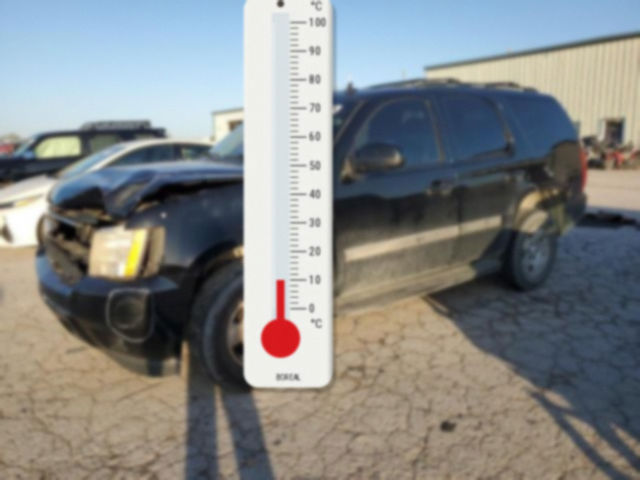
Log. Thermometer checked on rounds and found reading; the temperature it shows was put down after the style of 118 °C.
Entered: 10 °C
